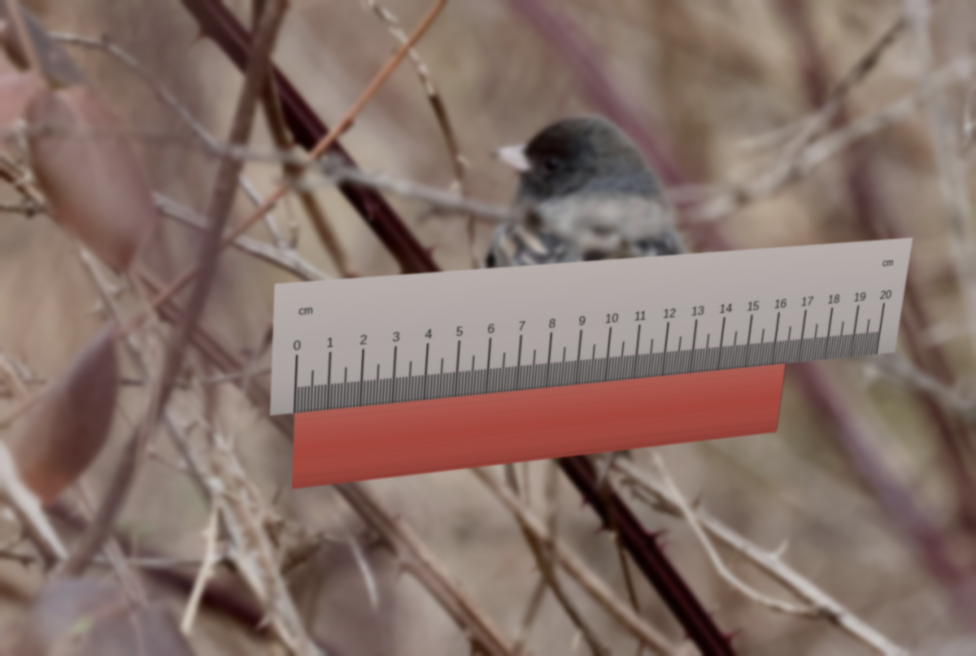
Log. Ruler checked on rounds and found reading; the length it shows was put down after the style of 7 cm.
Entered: 16.5 cm
